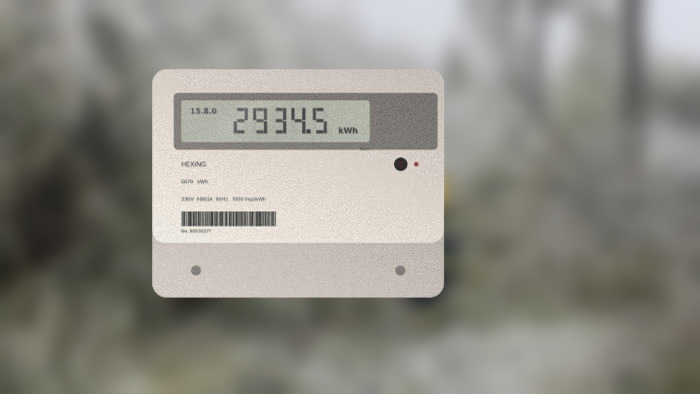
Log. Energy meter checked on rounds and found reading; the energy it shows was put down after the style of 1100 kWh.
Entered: 2934.5 kWh
